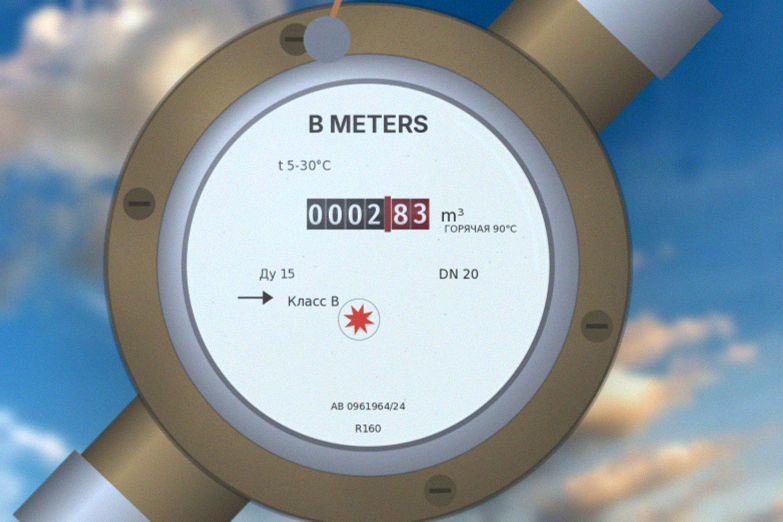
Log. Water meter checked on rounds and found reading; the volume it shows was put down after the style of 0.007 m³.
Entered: 2.83 m³
